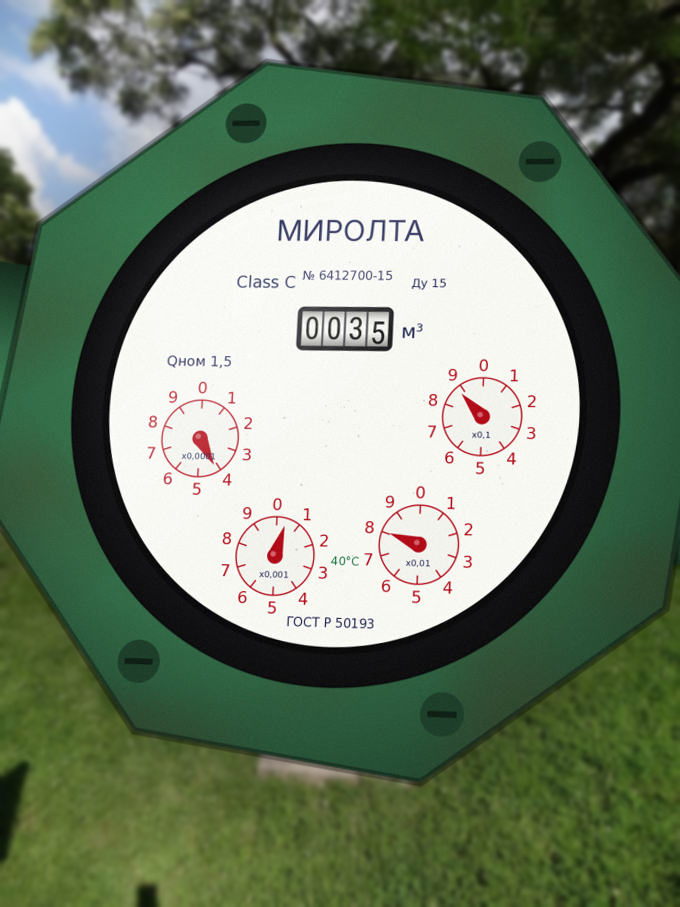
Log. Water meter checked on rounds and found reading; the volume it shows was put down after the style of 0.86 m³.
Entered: 34.8804 m³
